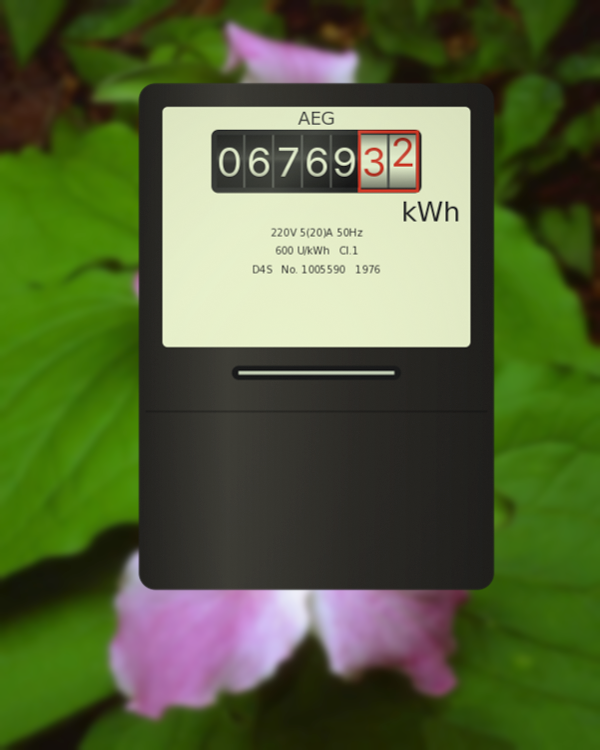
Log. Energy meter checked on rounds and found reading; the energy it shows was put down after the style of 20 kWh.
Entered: 6769.32 kWh
